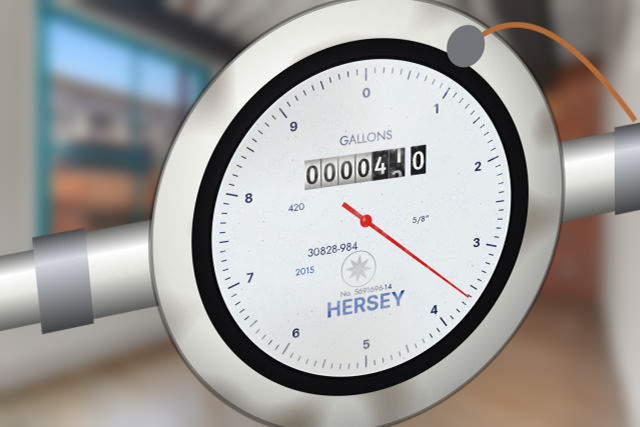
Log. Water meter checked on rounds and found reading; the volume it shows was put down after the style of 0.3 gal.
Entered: 413.6 gal
